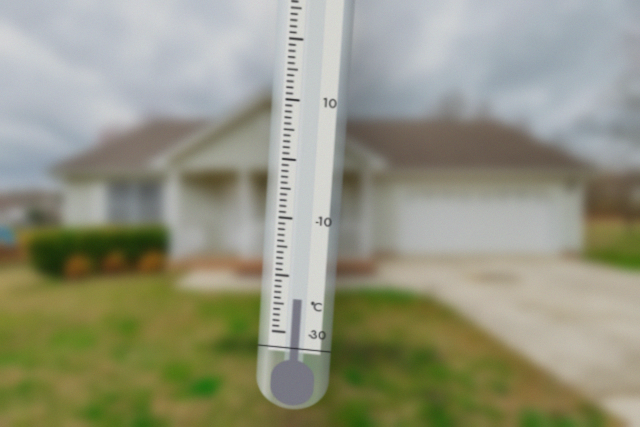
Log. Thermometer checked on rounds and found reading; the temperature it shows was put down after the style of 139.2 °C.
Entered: -24 °C
